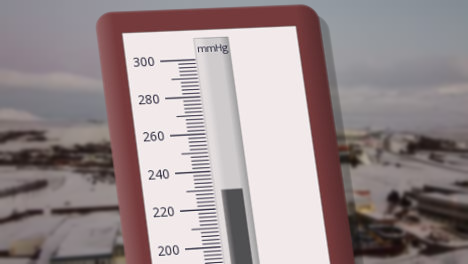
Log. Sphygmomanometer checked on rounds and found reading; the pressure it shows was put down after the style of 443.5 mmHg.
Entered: 230 mmHg
